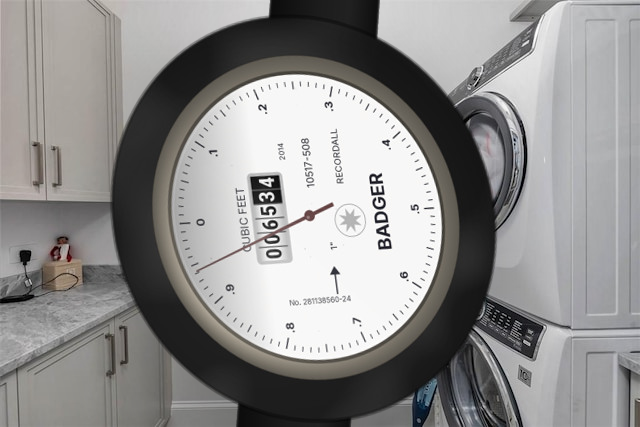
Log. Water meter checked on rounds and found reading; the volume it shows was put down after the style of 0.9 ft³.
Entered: 6533.94 ft³
